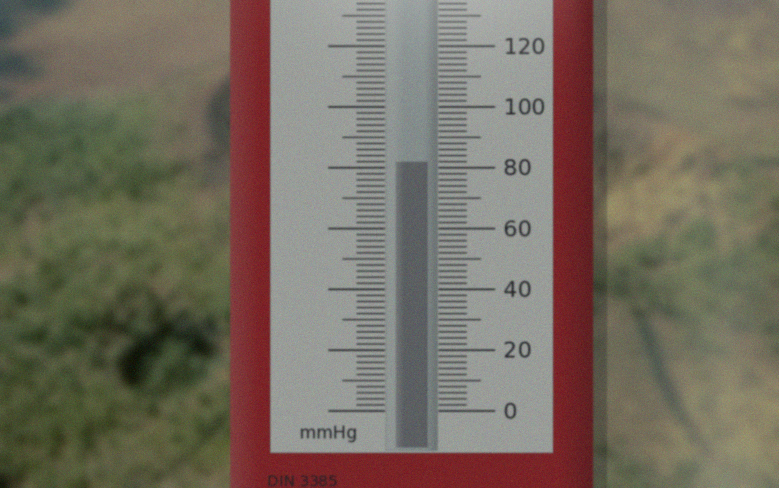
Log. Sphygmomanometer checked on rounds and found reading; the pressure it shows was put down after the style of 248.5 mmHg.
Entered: 82 mmHg
